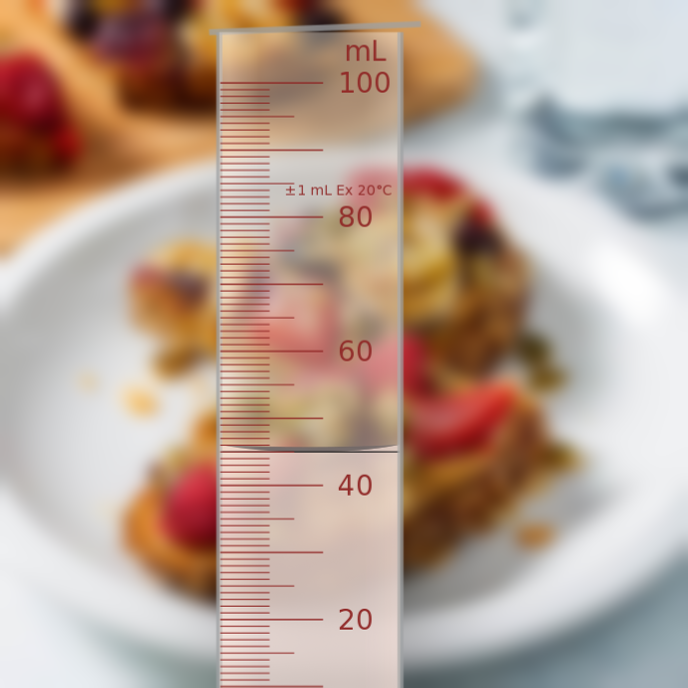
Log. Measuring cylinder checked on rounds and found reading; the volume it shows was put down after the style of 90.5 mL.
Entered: 45 mL
